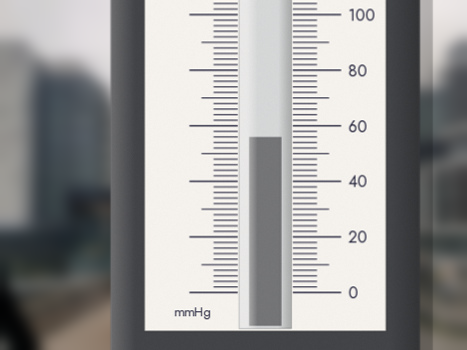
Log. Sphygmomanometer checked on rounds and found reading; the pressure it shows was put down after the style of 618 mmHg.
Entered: 56 mmHg
